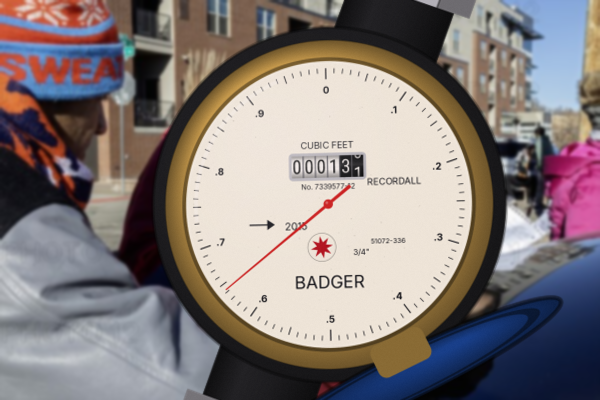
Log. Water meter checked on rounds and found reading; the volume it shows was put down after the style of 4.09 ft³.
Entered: 130.64 ft³
